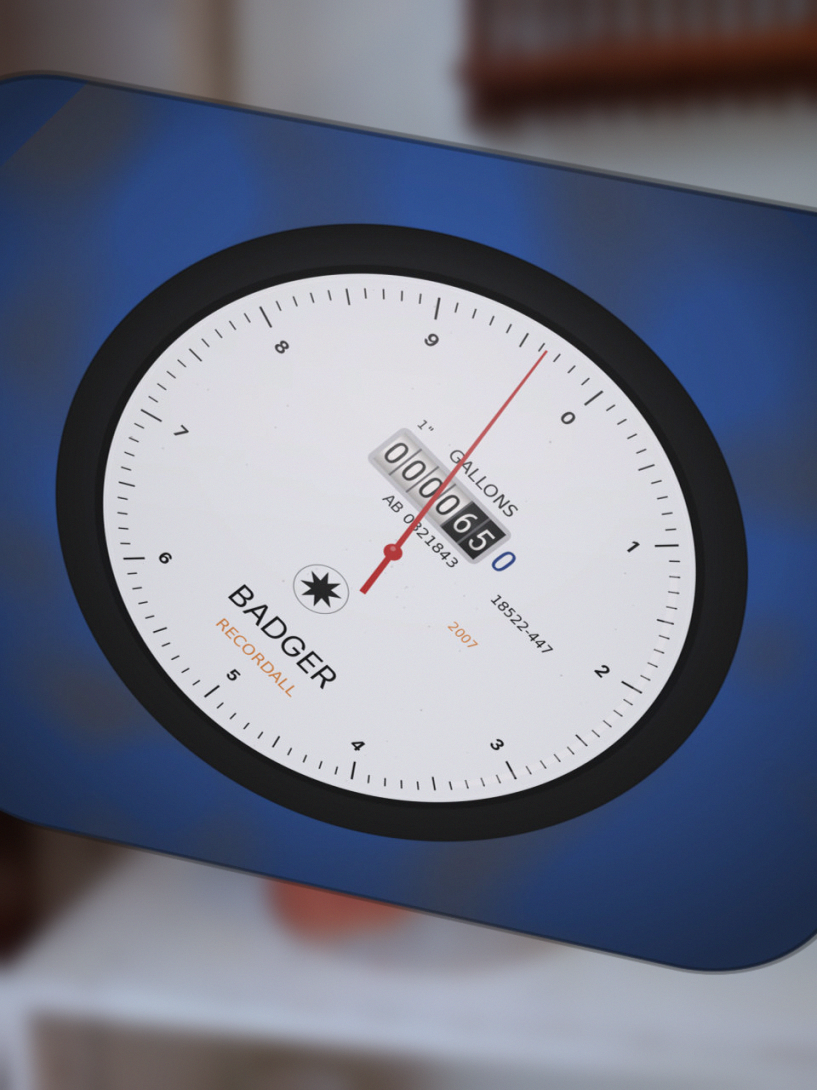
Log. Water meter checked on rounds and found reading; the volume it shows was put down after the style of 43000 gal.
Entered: 649.6 gal
